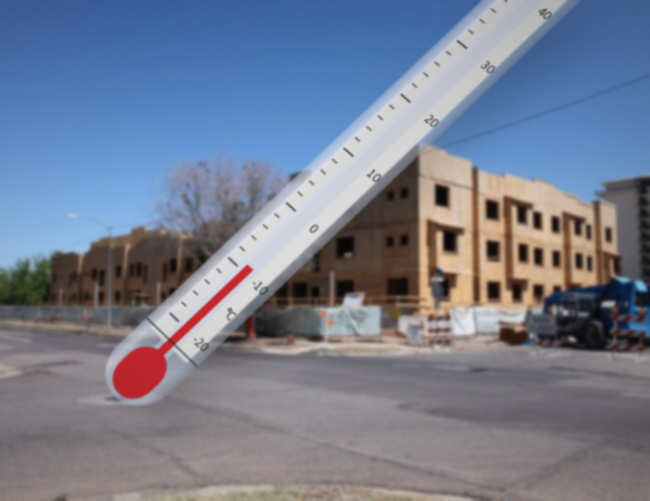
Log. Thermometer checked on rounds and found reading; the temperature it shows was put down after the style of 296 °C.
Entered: -9 °C
